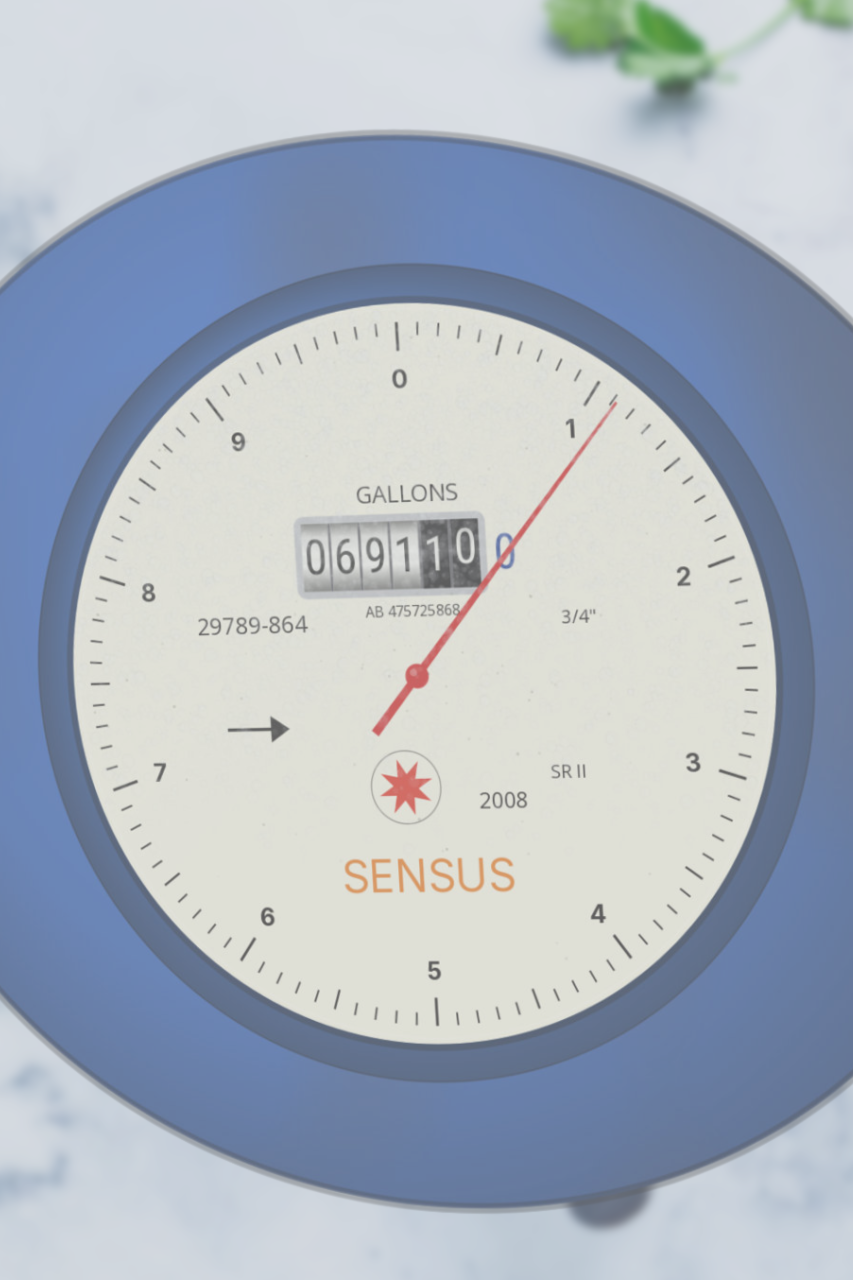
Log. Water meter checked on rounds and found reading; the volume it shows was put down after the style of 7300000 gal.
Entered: 691101.1 gal
